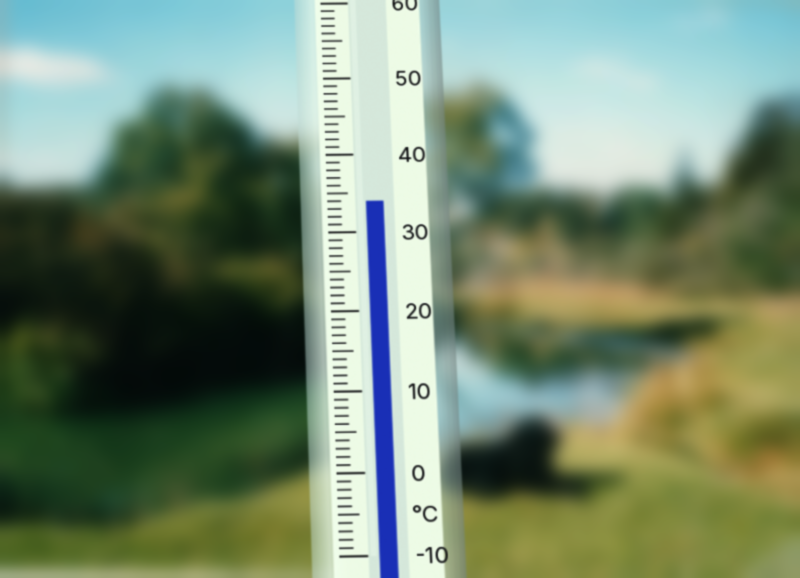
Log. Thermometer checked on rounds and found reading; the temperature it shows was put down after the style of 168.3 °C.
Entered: 34 °C
